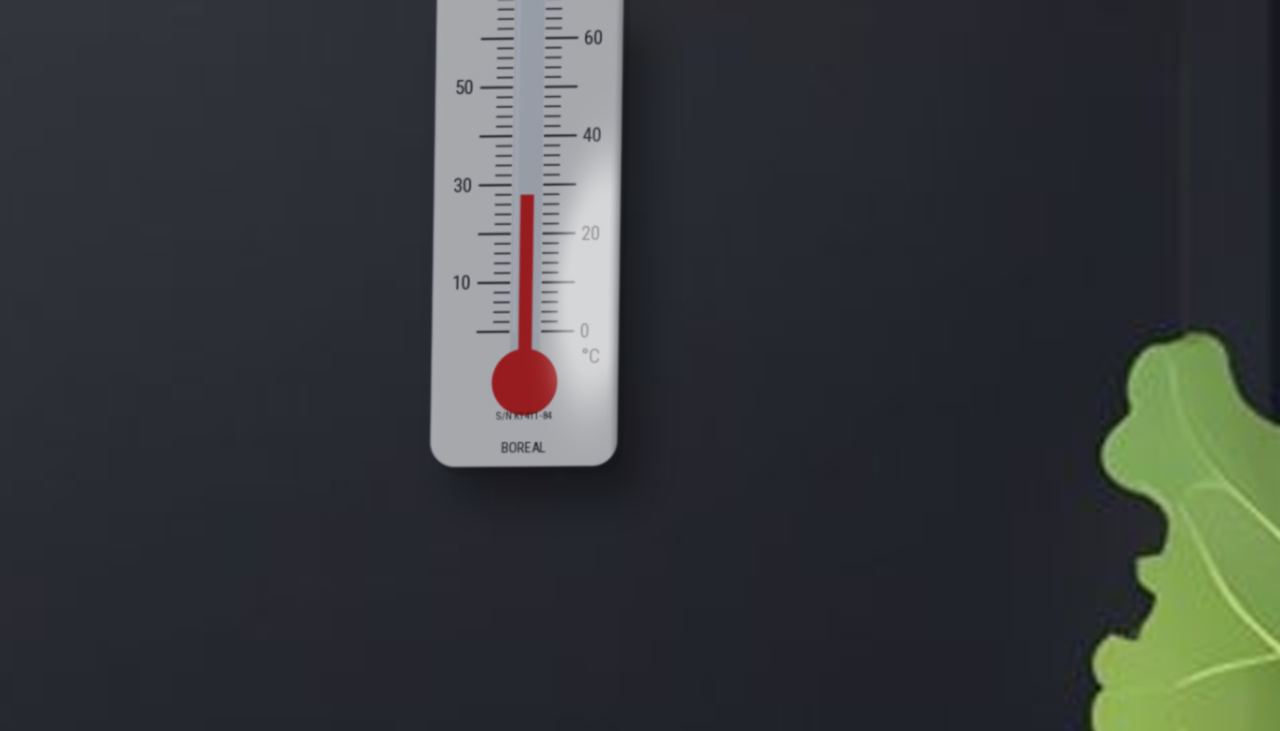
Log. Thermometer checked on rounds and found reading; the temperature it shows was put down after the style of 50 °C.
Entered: 28 °C
